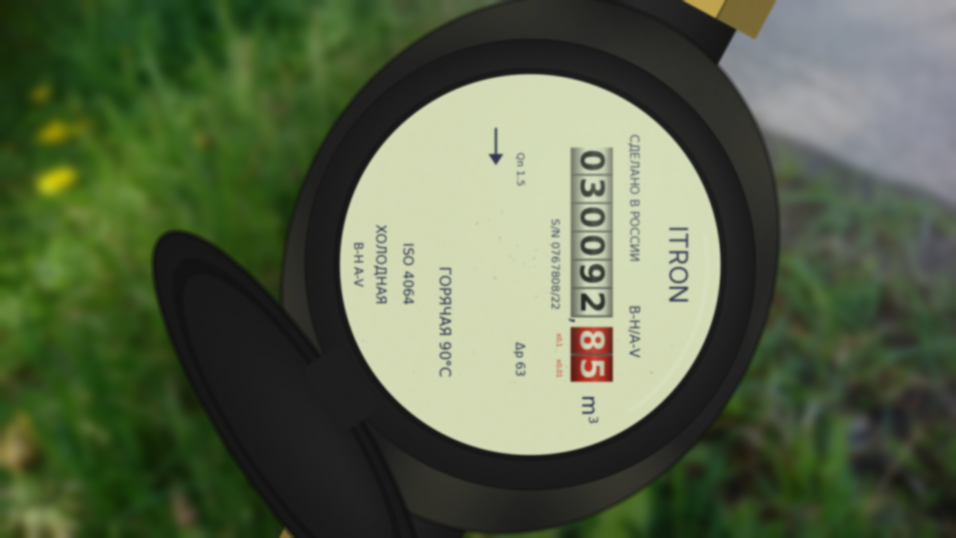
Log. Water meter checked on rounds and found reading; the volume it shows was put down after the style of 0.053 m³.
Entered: 30092.85 m³
